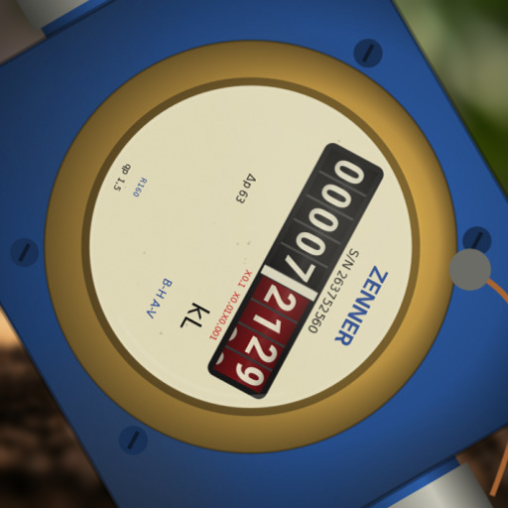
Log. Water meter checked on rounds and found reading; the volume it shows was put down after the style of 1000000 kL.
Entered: 7.2129 kL
